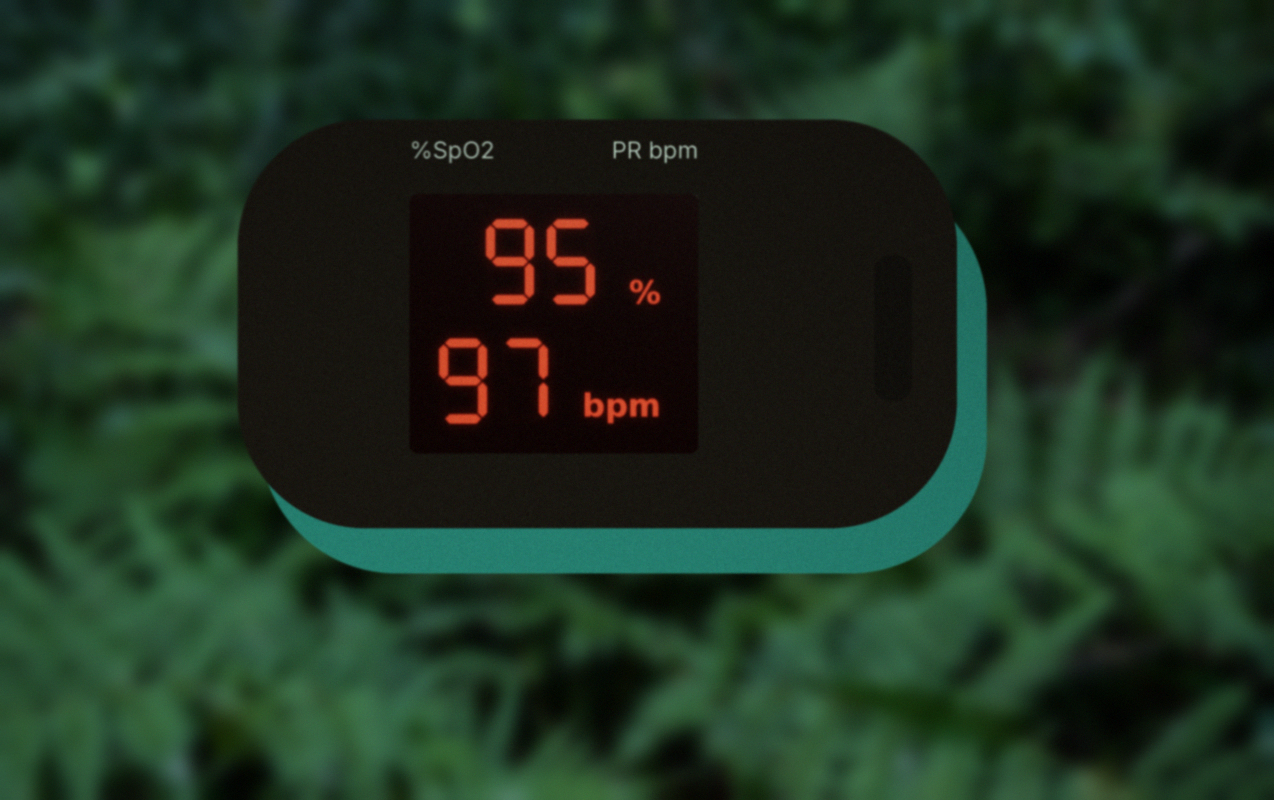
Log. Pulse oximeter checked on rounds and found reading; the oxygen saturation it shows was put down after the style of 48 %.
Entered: 95 %
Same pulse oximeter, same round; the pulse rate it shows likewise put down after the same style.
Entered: 97 bpm
